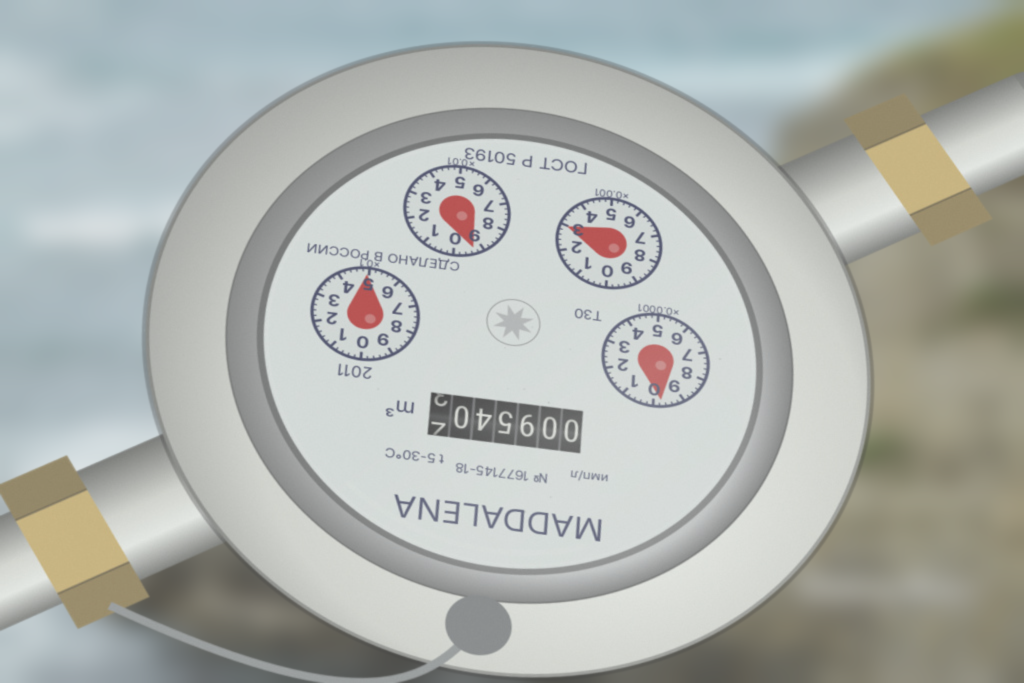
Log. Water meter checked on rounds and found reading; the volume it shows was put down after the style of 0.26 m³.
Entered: 95402.4929 m³
